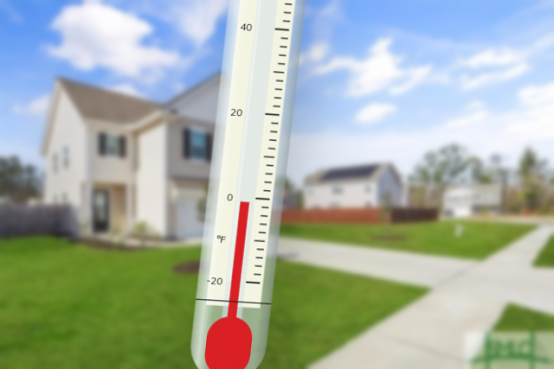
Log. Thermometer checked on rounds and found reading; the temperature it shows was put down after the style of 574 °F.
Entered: -1 °F
